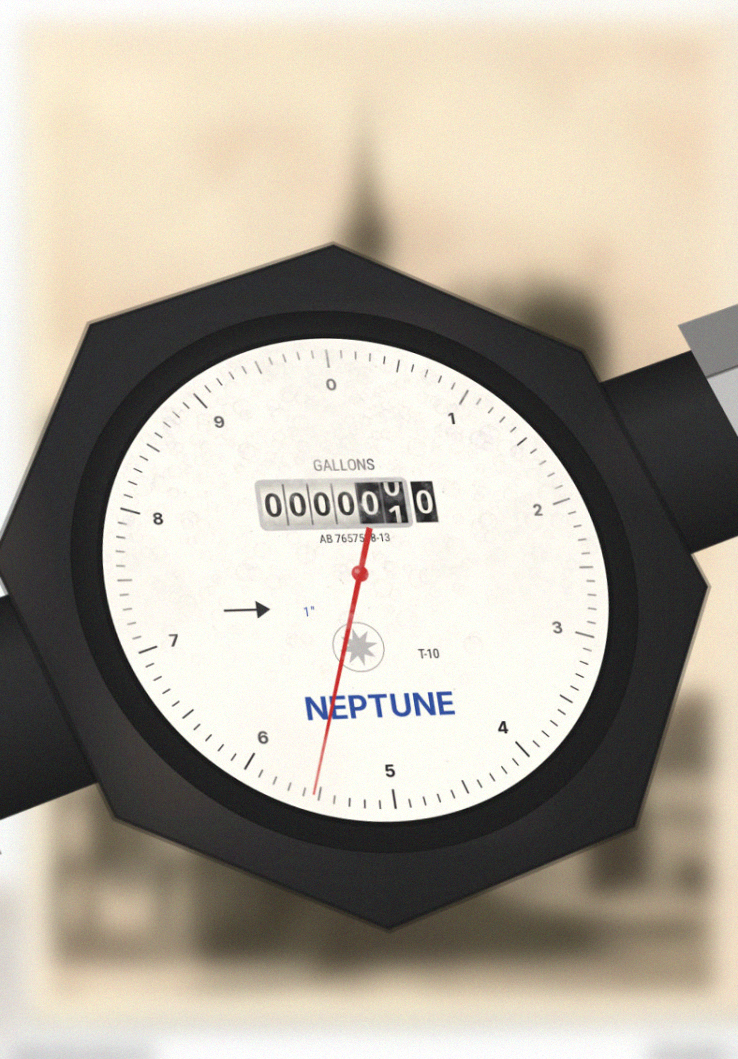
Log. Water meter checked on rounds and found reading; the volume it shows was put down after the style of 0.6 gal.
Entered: 5.5 gal
